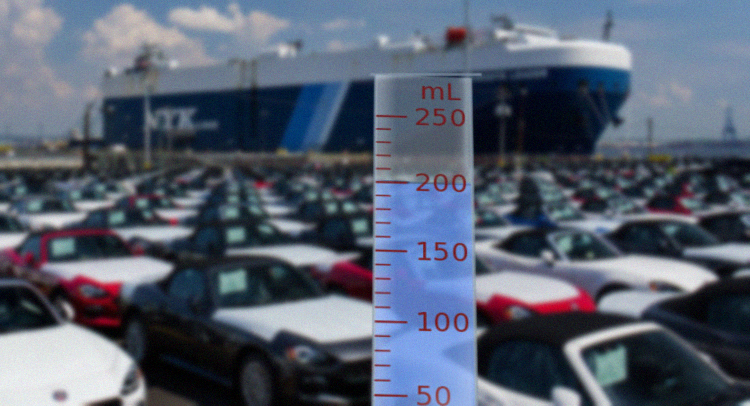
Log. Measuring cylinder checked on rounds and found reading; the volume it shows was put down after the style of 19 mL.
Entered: 200 mL
